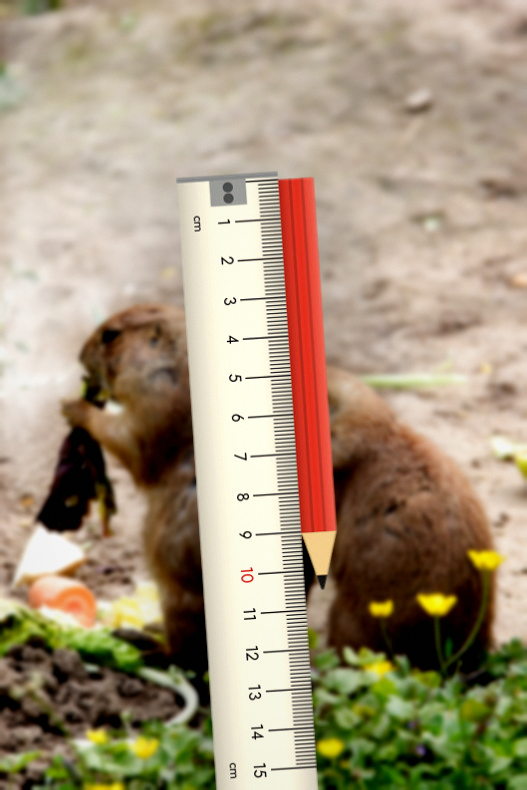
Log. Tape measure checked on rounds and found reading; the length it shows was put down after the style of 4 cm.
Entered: 10.5 cm
